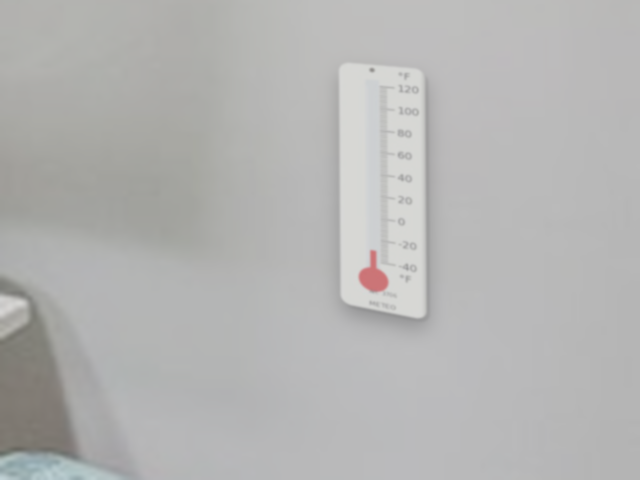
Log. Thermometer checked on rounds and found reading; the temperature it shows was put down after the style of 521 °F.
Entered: -30 °F
